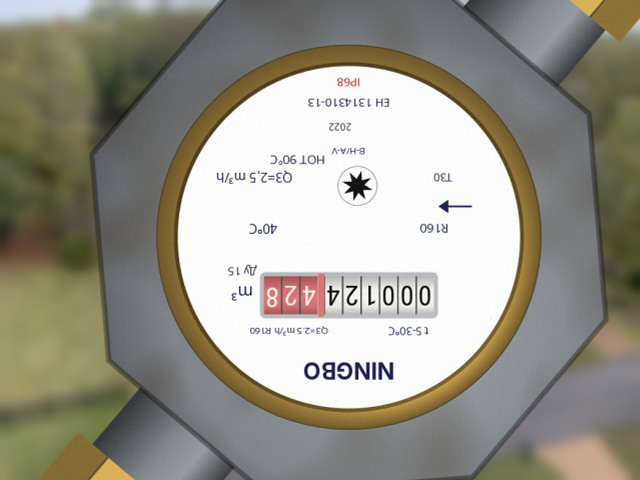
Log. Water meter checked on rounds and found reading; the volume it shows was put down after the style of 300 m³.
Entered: 124.428 m³
